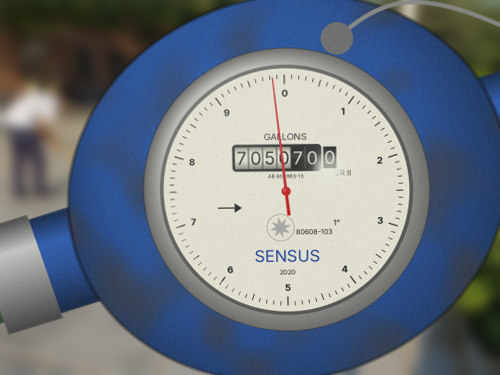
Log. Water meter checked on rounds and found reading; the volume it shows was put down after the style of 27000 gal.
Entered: 7050699.8 gal
